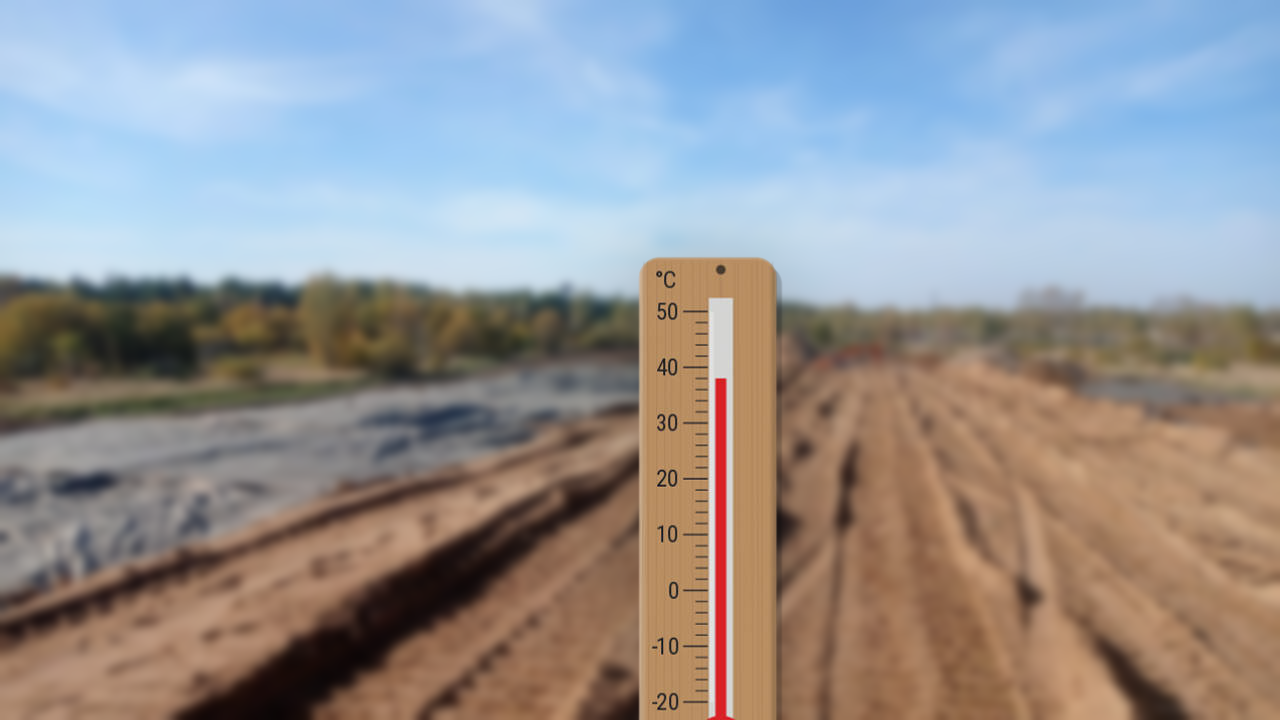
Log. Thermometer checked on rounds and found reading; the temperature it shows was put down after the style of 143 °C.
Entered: 38 °C
